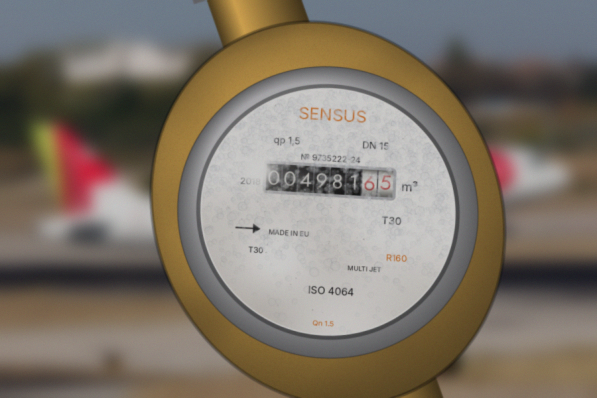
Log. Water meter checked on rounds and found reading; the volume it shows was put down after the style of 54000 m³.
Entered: 4981.65 m³
